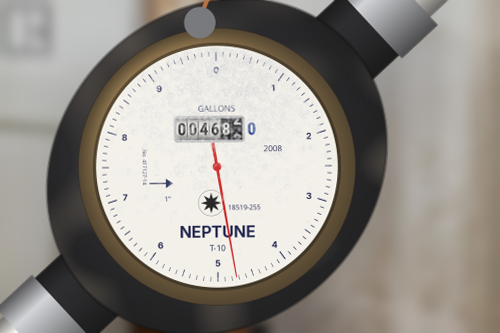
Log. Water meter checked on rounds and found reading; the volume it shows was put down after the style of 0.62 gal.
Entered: 46824.7 gal
